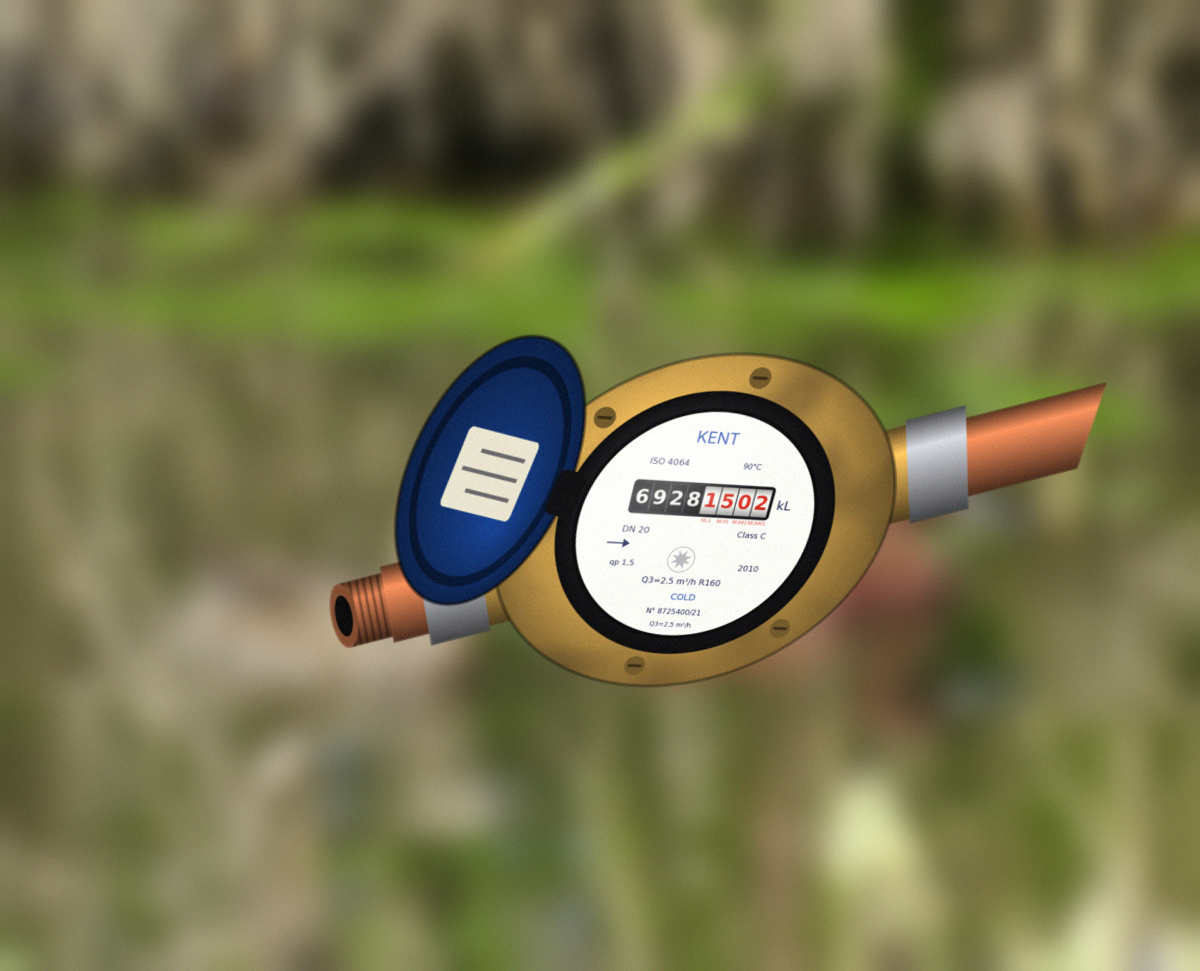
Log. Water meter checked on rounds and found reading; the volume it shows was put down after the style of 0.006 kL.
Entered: 6928.1502 kL
